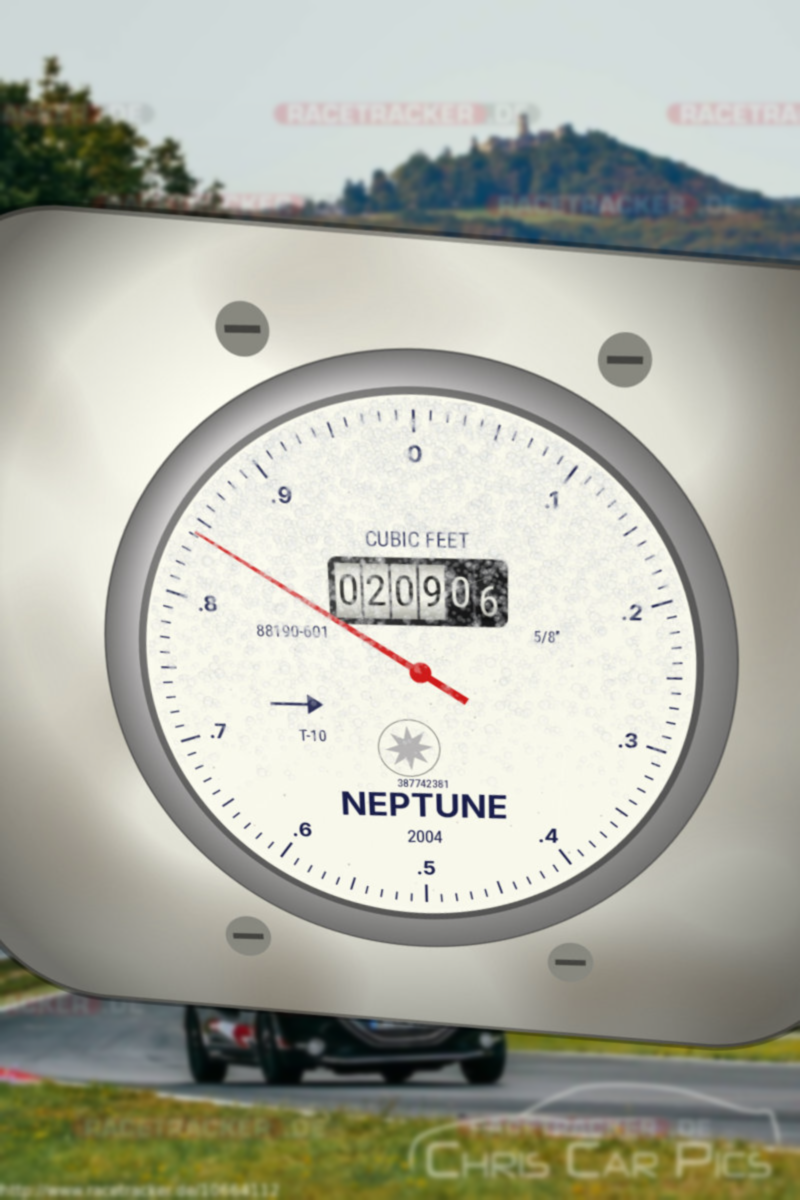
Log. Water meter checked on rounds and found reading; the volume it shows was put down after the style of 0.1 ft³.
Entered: 20905.84 ft³
